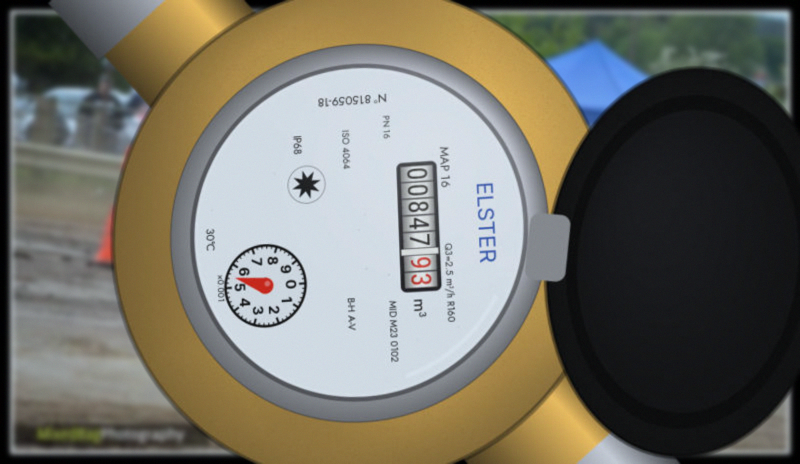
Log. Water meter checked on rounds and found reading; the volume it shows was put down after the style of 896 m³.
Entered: 847.935 m³
